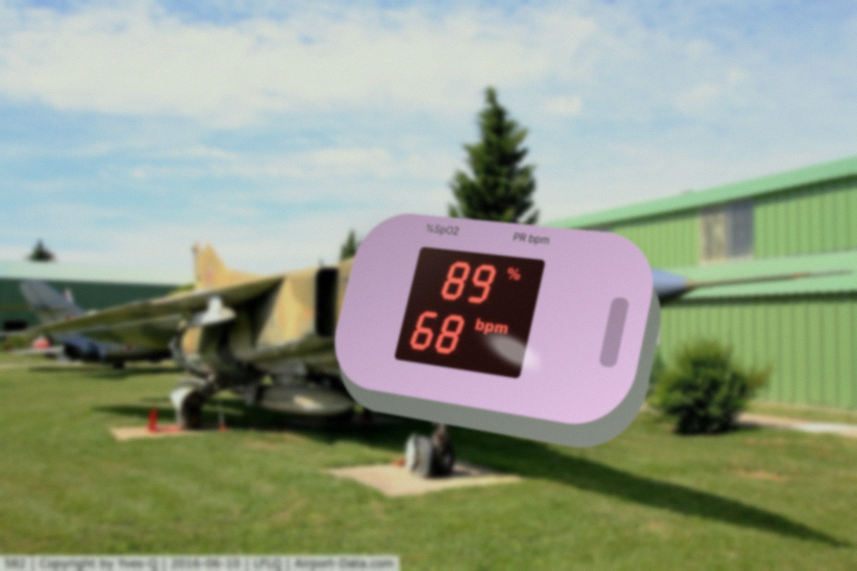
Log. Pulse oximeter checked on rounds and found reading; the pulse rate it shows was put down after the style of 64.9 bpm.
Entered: 68 bpm
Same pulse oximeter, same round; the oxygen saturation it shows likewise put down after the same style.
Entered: 89 %
